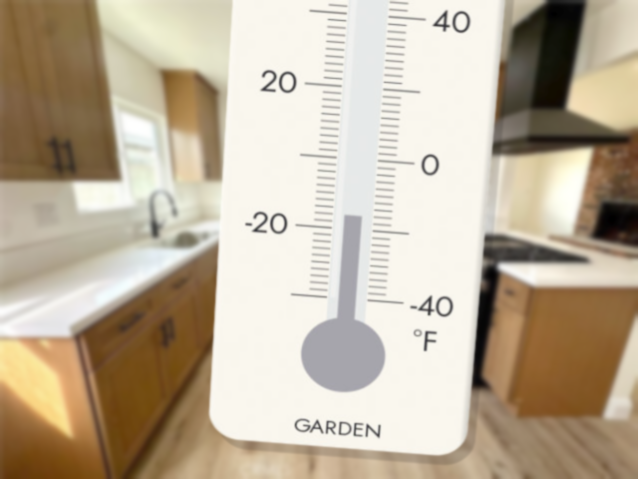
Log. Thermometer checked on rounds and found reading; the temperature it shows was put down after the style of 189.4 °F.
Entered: -16 °F
